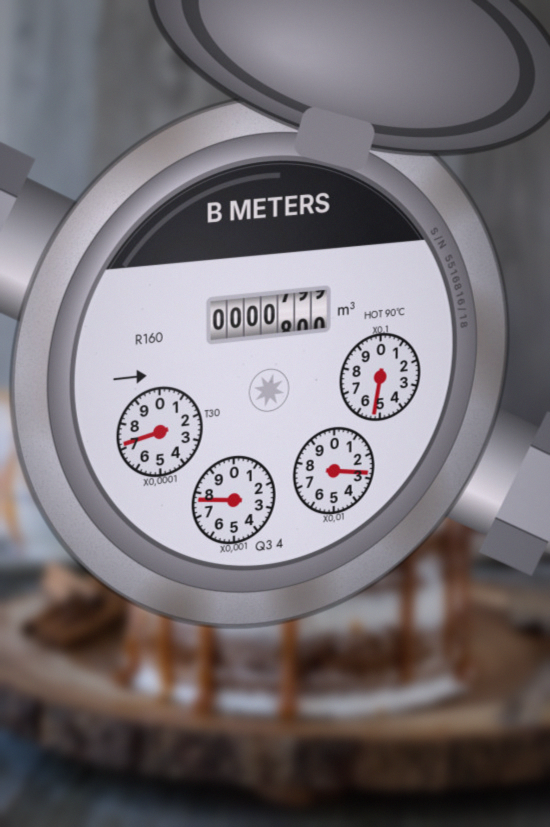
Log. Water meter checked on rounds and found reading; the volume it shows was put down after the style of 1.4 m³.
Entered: 799.5277 m³
